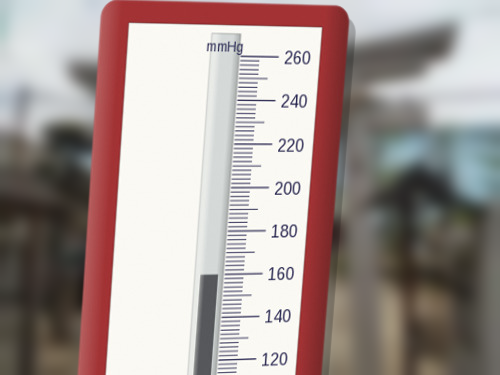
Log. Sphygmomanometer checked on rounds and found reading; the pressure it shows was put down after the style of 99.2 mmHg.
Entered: 160 mmHg
